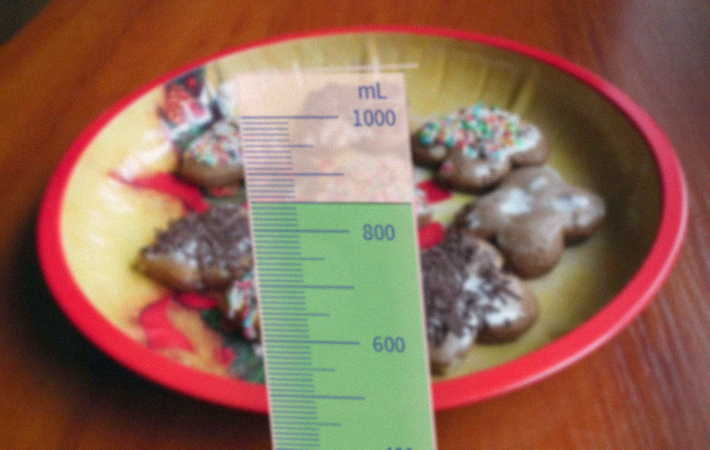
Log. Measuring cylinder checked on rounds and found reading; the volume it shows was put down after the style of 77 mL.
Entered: 850 mL
